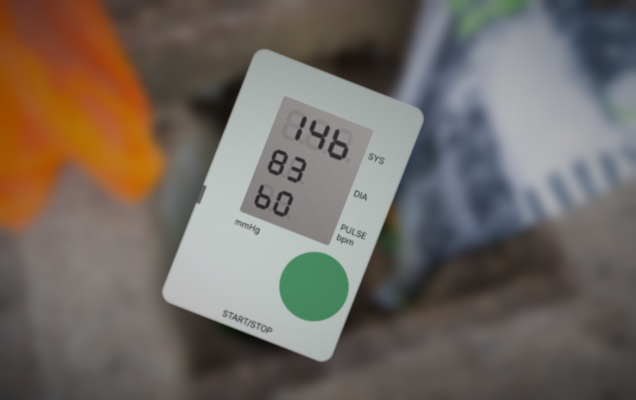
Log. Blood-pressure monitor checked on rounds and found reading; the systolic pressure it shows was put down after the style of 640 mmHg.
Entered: 146 mmHg
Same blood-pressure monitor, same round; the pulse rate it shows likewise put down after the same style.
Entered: 60 bpm
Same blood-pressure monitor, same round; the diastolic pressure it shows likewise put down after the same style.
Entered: 83 mmHg
